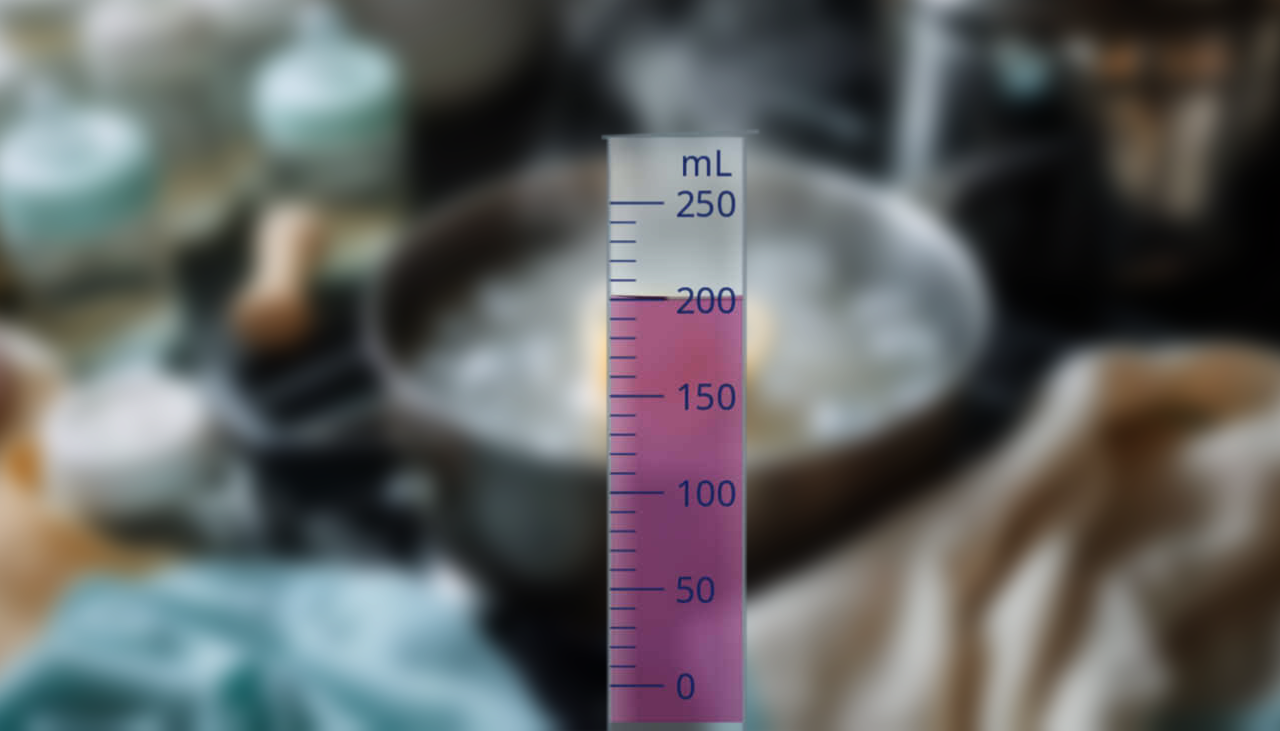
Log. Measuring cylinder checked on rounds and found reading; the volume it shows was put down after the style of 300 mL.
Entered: 200 mL
